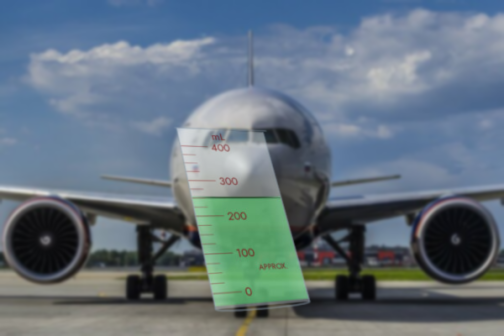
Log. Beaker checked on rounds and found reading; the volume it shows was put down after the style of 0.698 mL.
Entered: 250 mL
